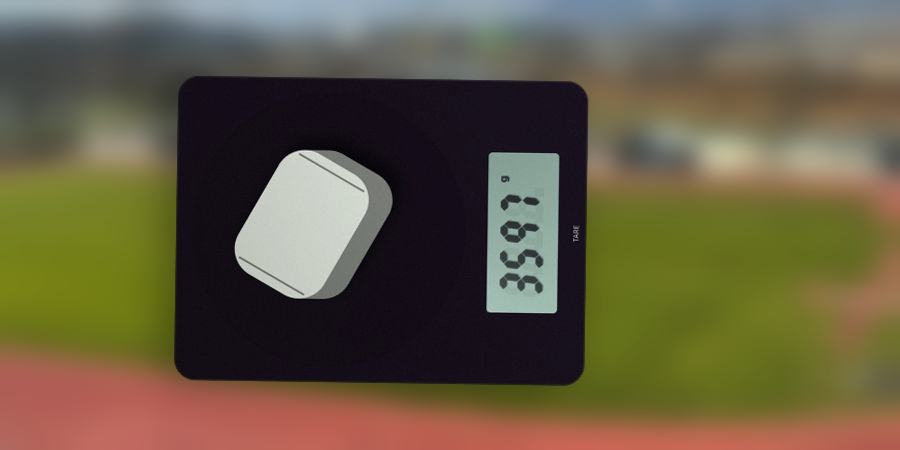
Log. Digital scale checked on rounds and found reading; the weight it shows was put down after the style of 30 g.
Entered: 3597 g
